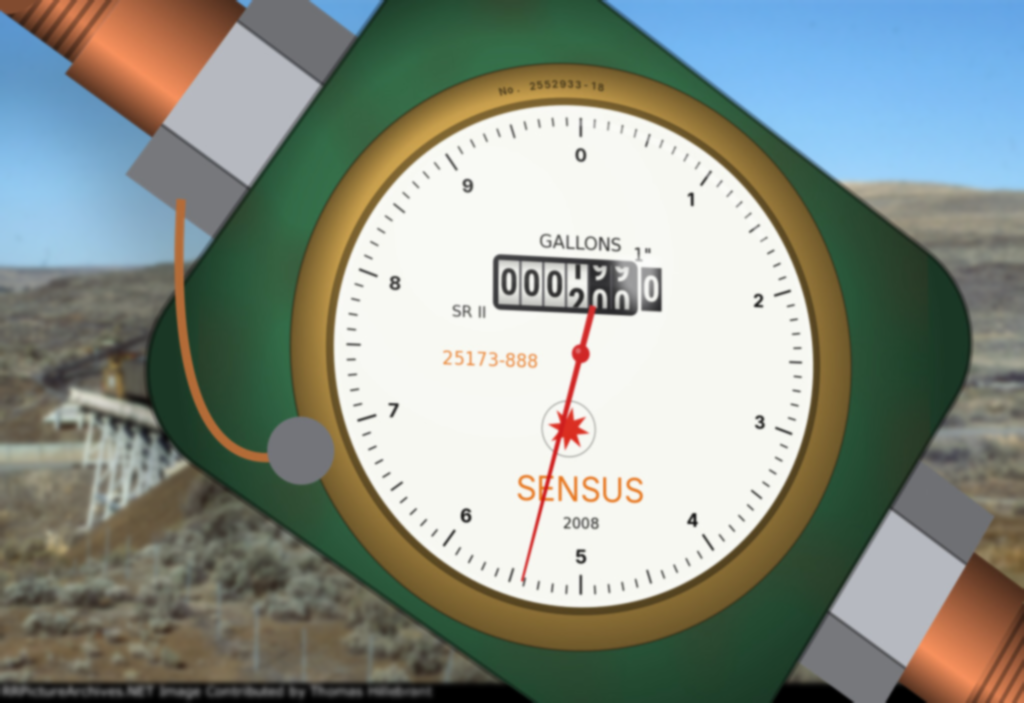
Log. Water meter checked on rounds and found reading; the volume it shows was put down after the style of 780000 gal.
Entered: 1995.4 gal
